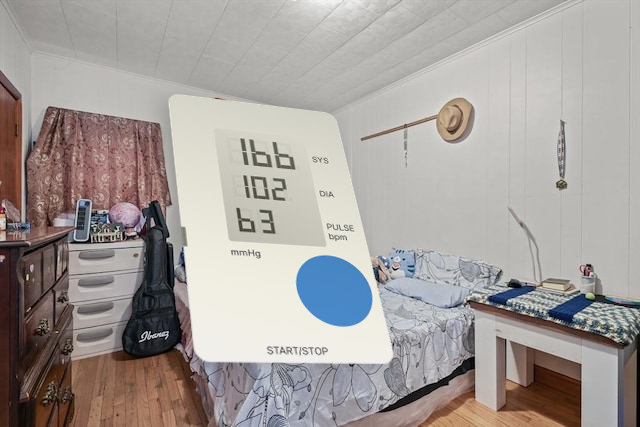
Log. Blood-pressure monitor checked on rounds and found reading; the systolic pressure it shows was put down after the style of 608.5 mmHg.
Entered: 166 mmHg
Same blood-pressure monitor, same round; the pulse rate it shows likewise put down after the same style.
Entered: 63 bpm
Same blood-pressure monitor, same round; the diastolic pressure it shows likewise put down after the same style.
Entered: 102 mmHg
